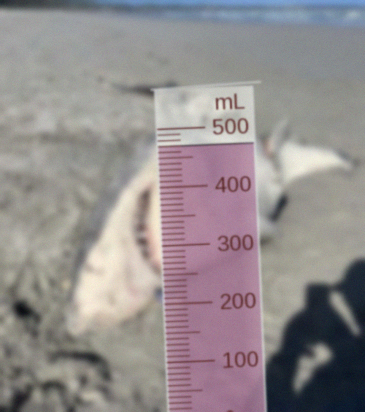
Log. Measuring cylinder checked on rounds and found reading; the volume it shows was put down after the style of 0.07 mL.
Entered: 470 mL
